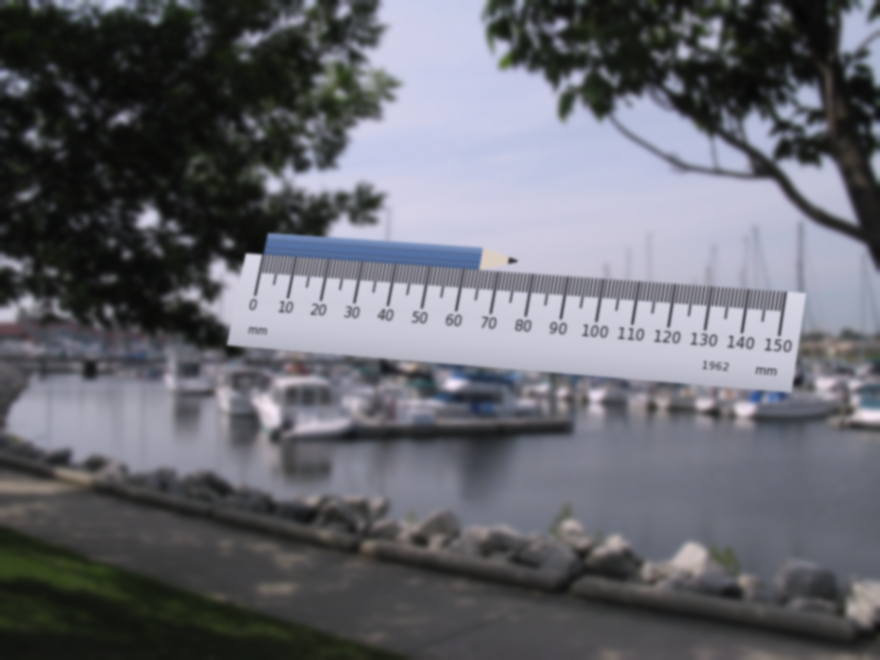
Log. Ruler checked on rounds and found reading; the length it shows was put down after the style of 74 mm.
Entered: 75 mm
